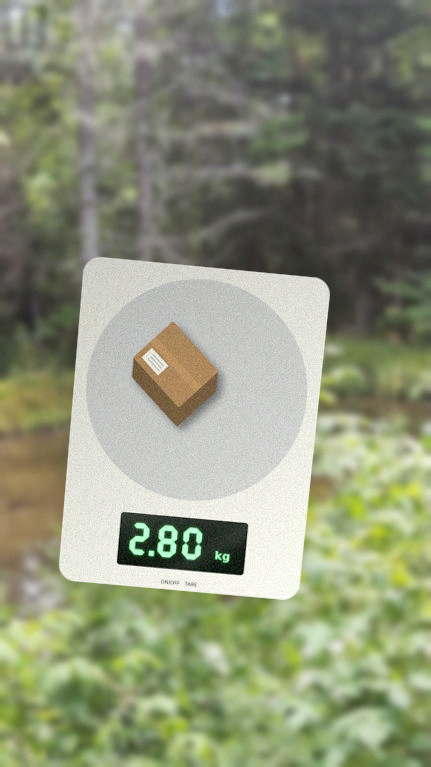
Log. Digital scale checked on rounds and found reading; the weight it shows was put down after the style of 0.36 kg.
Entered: 2.80 kg
